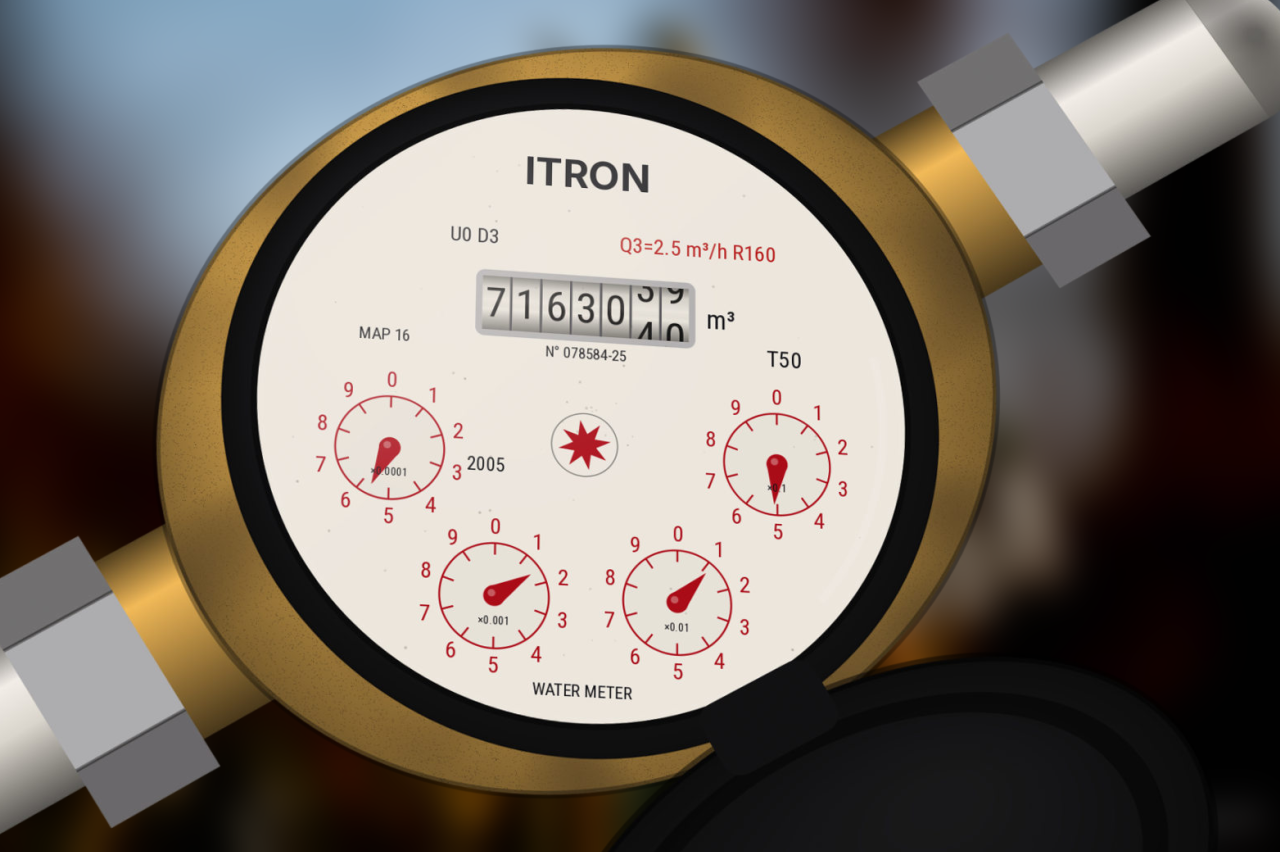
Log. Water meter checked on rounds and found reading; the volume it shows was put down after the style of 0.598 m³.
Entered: 7163039.5115 m³
